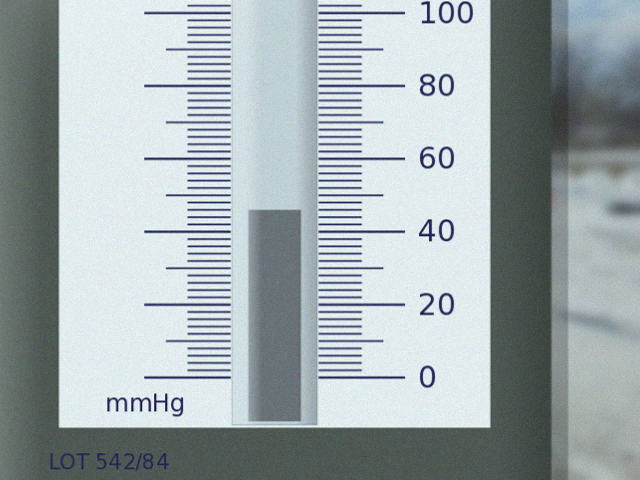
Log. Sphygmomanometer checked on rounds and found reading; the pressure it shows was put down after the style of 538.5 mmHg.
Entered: 46 mmHg
